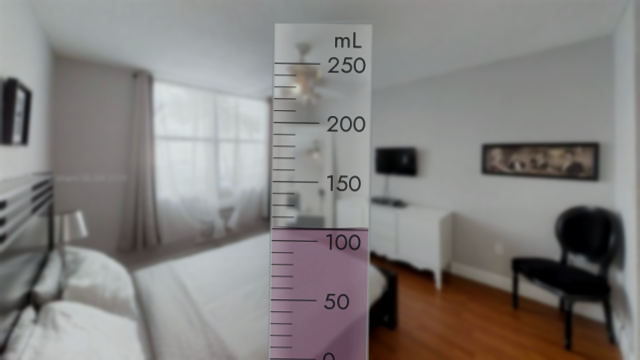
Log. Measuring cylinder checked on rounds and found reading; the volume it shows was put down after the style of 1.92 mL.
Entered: 110 mL
